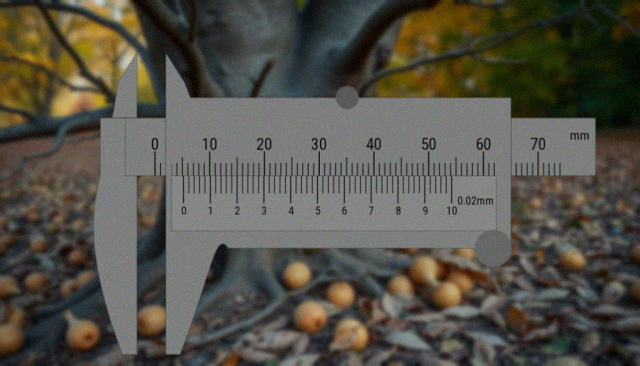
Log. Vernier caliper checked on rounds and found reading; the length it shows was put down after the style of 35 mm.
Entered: 5.2 mm
